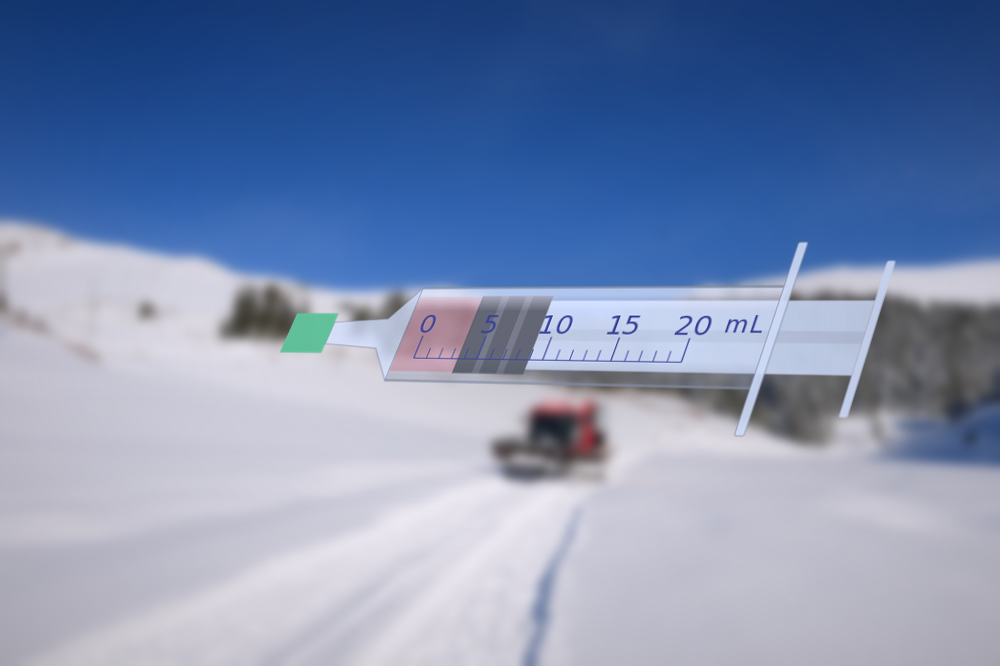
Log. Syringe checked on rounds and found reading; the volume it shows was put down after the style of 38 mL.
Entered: 3.5 mL
